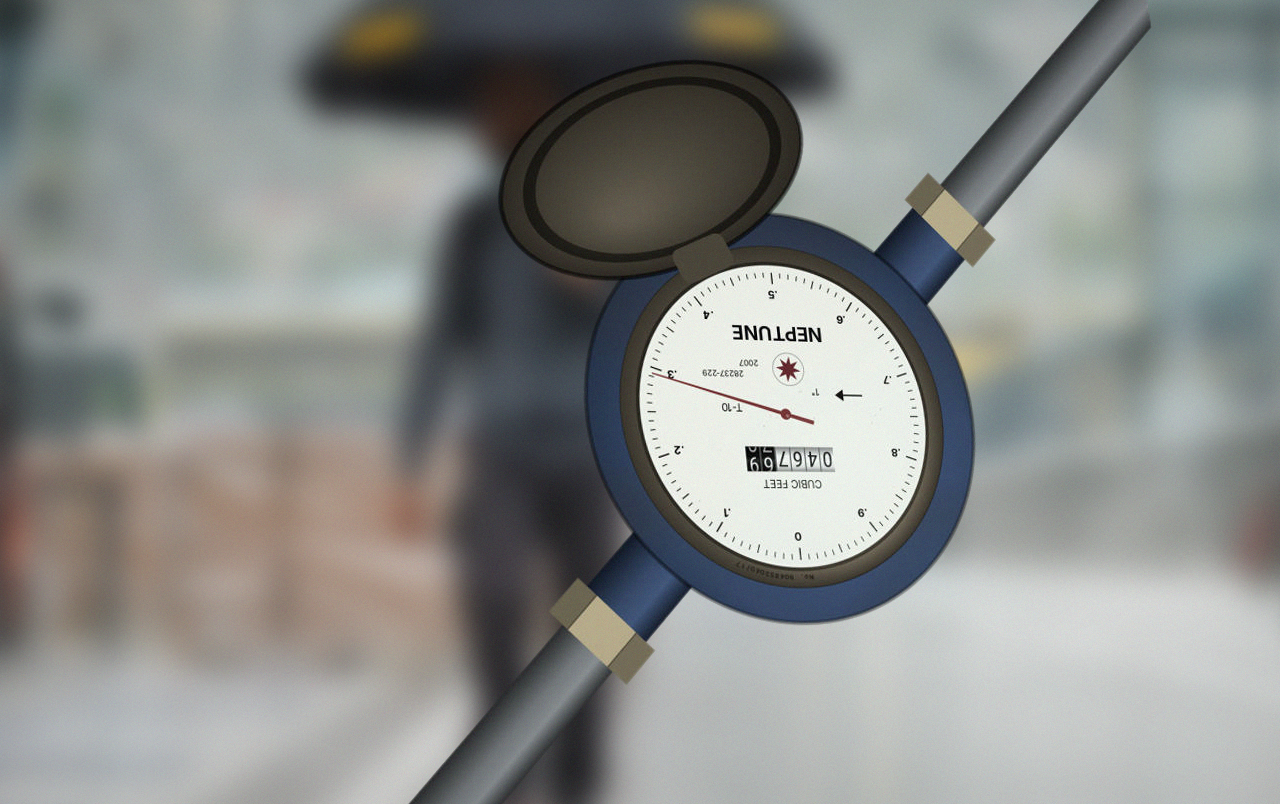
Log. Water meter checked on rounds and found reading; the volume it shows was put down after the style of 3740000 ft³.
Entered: 46769.29 ft³
